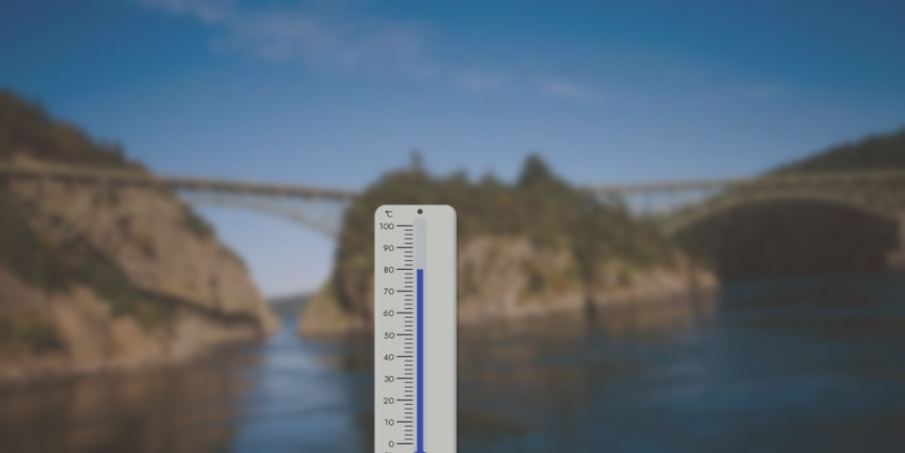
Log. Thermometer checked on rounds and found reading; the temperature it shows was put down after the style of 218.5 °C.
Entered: 80 °C
